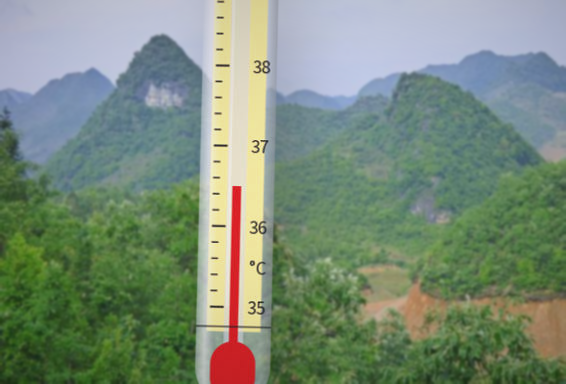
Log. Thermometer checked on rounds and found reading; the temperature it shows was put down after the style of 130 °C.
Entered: 36.5 °C
